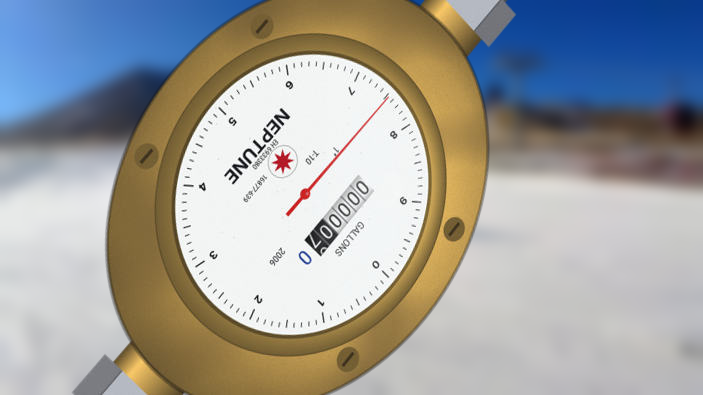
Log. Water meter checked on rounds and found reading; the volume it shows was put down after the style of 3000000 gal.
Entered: 67.5 gal
